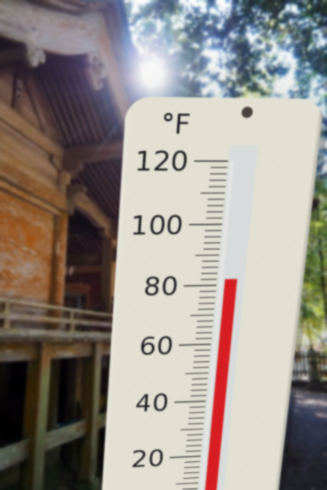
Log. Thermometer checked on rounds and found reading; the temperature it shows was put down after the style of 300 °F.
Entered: 82 °F
